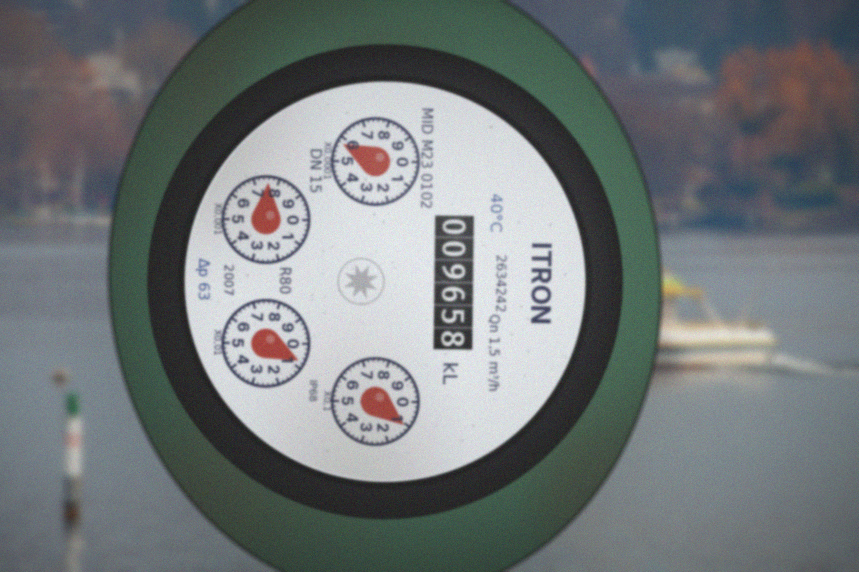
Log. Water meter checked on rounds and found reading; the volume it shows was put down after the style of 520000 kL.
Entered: 9658.1075 kL
